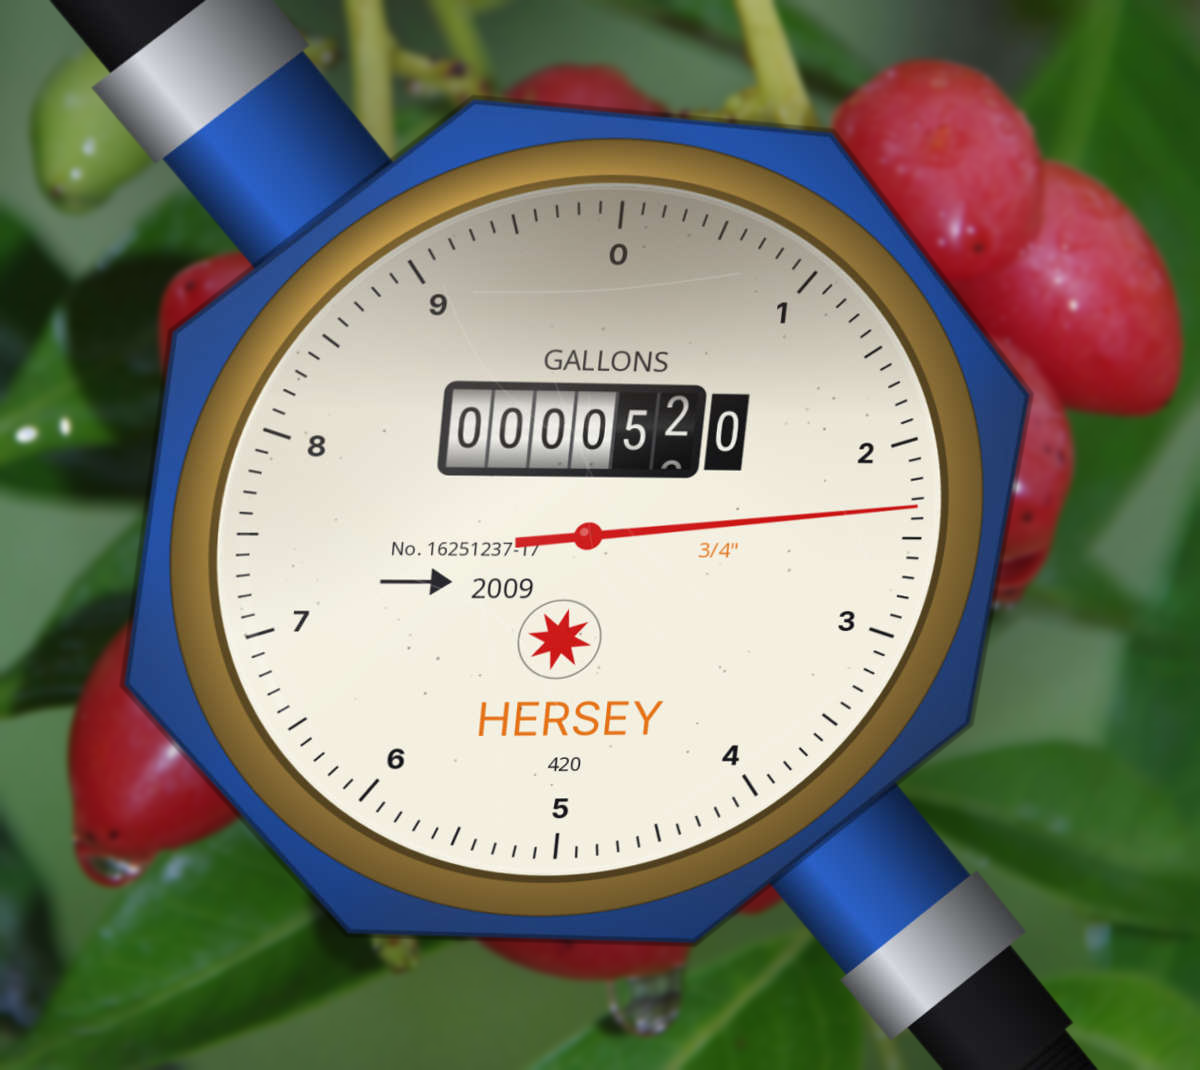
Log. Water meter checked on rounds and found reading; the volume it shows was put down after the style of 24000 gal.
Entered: 522.3 gal
